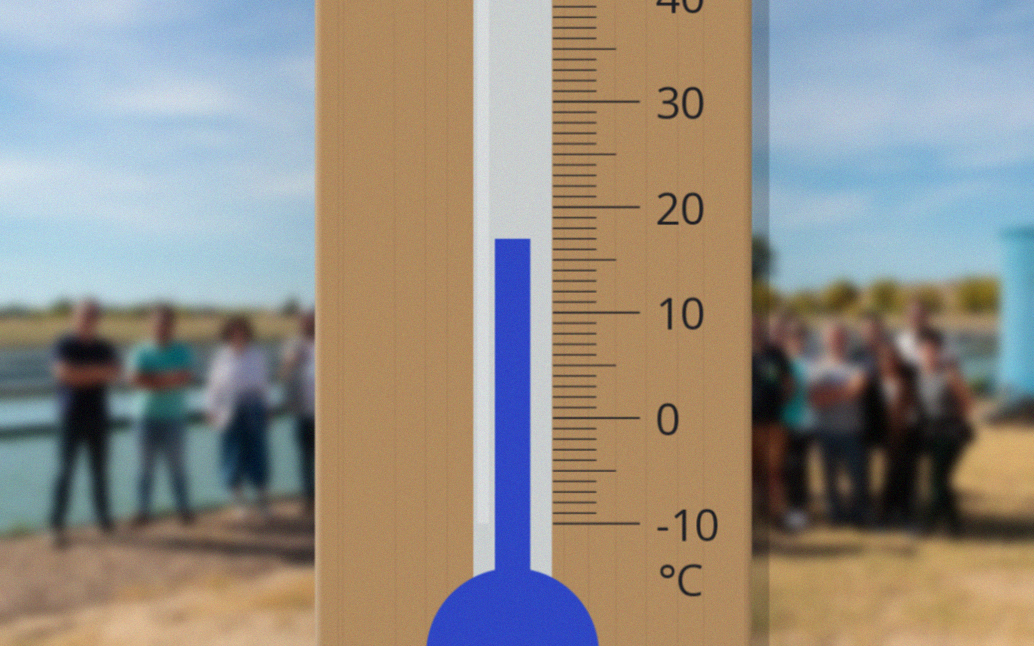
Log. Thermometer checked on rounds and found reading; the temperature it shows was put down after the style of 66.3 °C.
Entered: 17 °C
